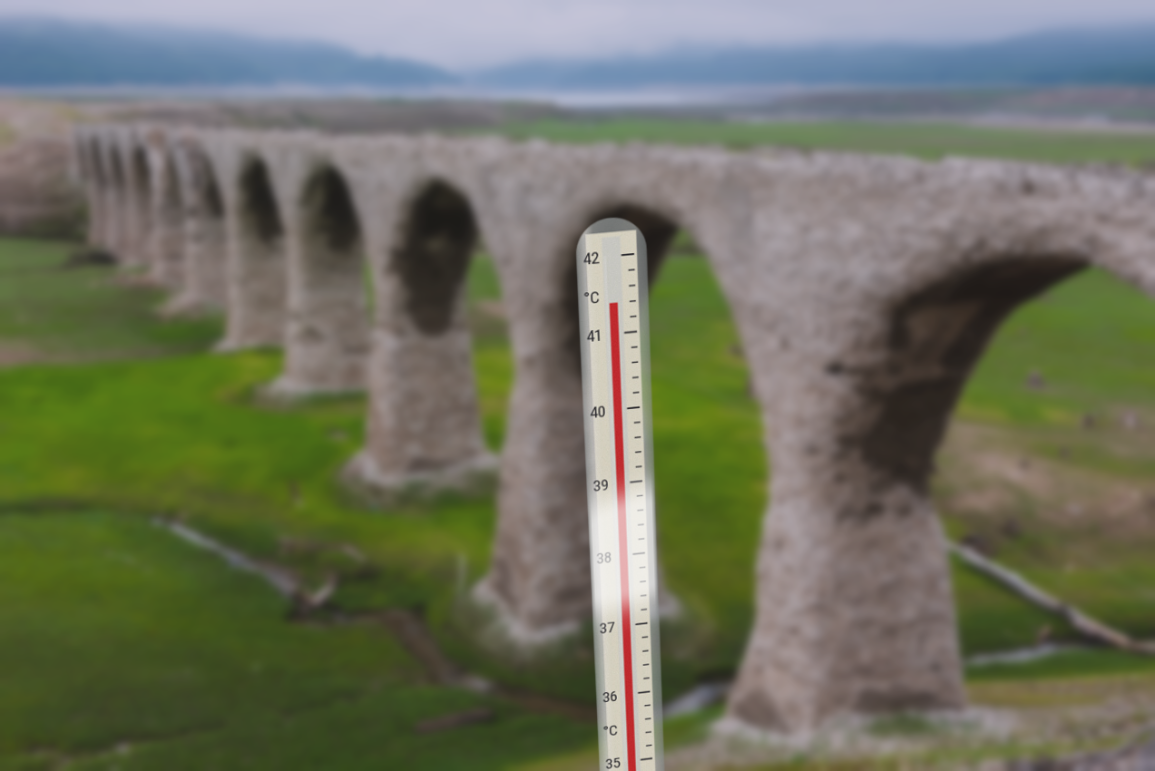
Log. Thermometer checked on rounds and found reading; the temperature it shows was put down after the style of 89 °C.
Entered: 41.4 °C
